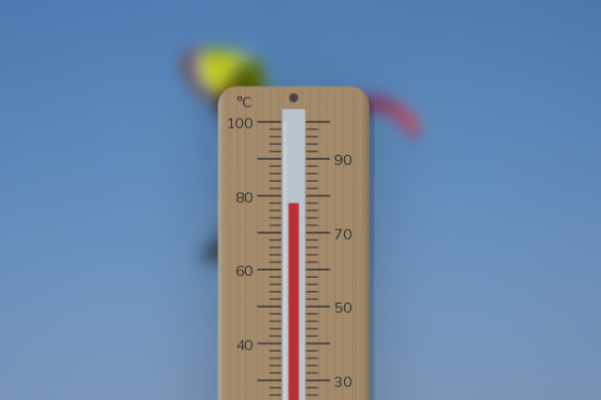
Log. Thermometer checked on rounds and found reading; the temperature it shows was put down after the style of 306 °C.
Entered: 78 °C
